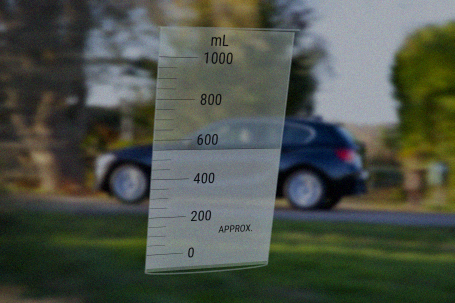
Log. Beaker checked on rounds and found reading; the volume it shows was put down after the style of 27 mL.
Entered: 550 mL
